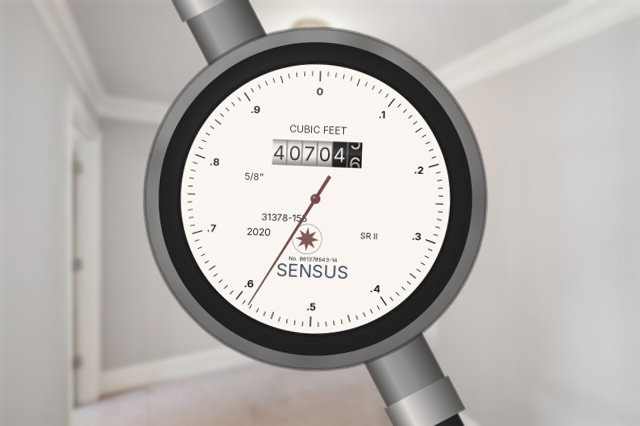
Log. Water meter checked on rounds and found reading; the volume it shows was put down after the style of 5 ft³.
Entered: 407045.58 ft³
